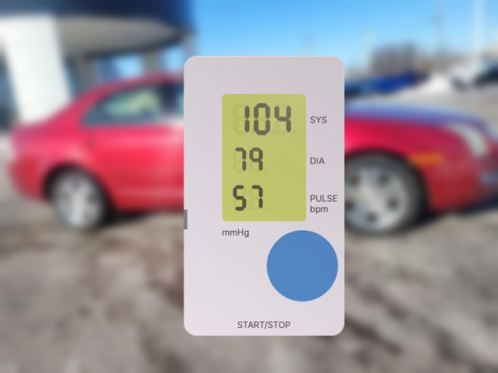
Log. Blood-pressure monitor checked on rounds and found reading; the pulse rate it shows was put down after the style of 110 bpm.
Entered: 57 bpm
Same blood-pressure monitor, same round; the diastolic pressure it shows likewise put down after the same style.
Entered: 79 mmHg
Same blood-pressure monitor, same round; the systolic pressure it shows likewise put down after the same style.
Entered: 104 mmHg
